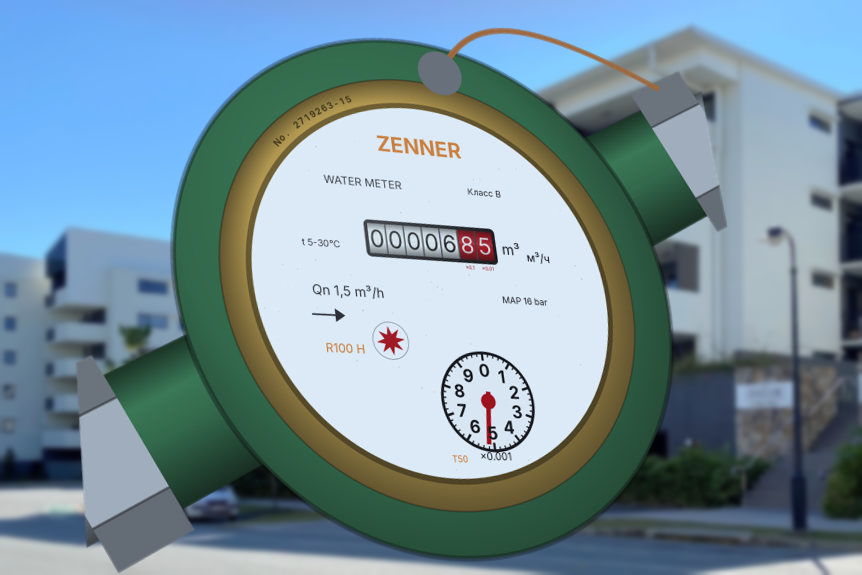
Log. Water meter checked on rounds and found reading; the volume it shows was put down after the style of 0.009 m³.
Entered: 6.855 m³
